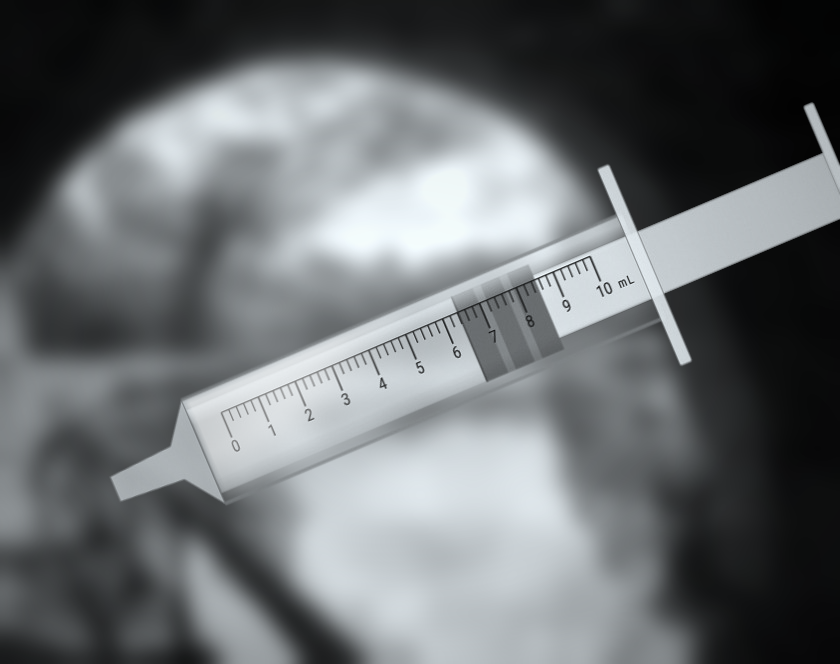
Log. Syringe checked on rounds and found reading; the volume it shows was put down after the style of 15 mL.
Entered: 6.4 mL
